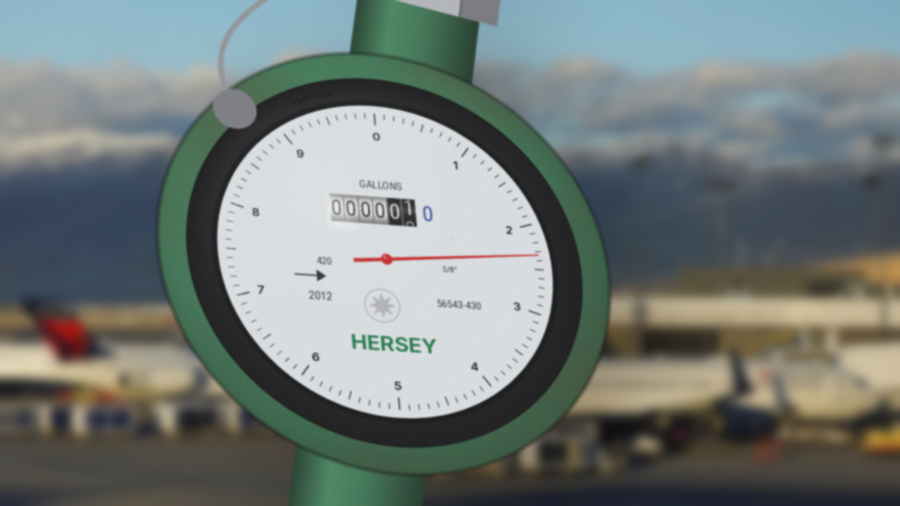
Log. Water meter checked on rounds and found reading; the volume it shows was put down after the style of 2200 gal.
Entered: 12.3 gal
